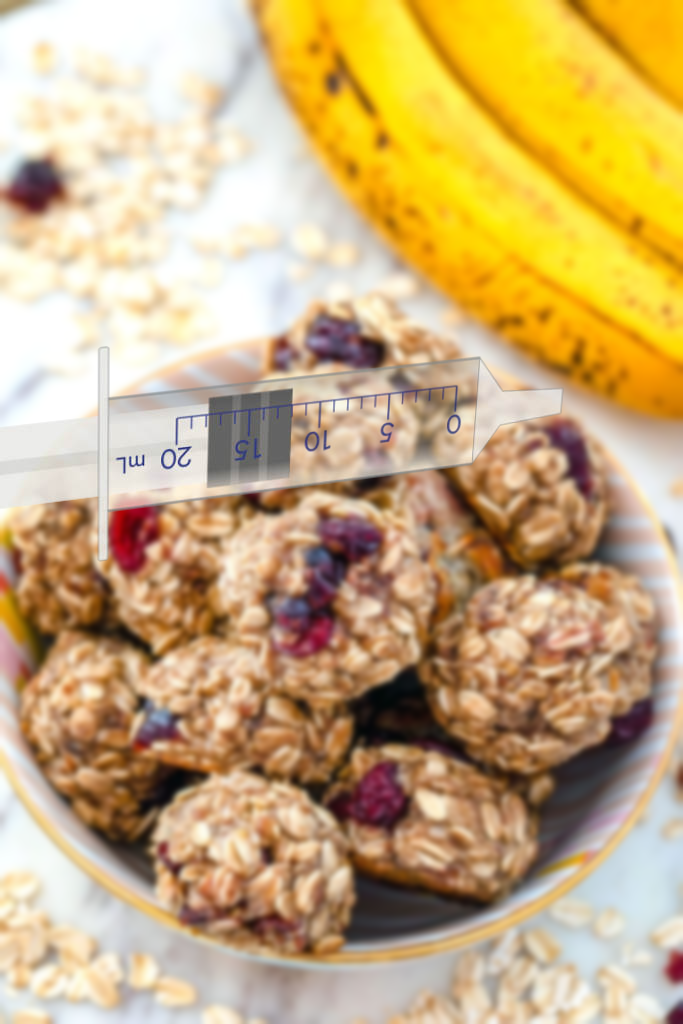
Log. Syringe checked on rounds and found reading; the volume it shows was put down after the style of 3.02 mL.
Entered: 12 mL
